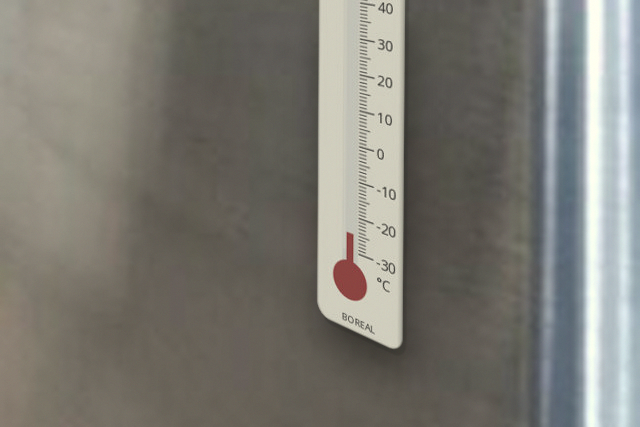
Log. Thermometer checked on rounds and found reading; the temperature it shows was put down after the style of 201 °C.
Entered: -25 °C
